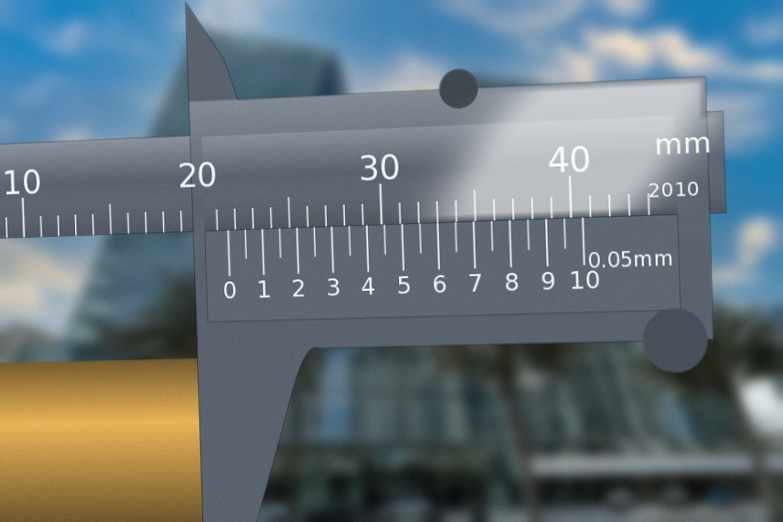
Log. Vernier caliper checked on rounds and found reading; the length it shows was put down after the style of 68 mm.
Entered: 21.6 mm
